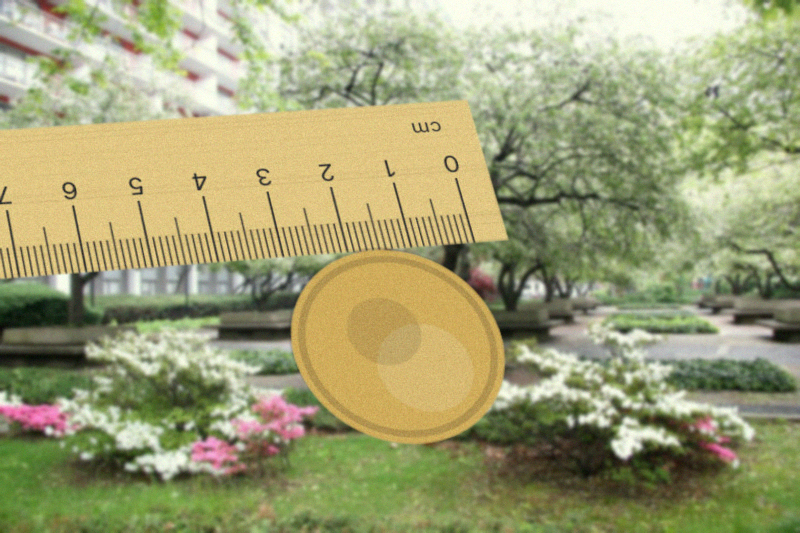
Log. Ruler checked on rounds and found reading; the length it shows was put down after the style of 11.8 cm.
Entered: 3.2 cm
